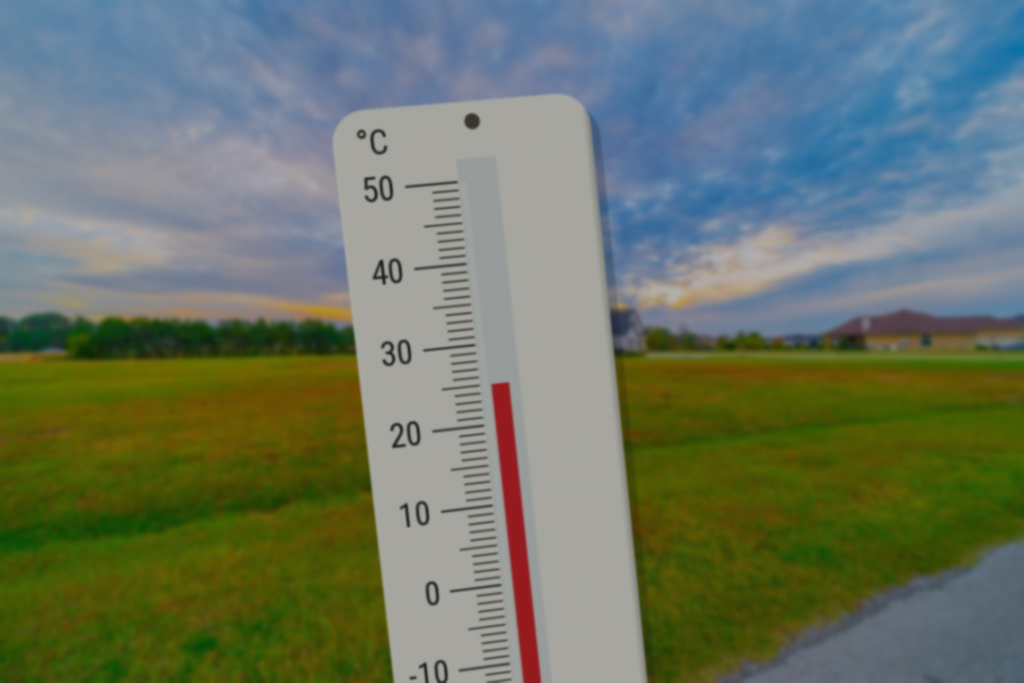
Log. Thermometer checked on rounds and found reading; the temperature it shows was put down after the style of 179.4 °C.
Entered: 25 °C
